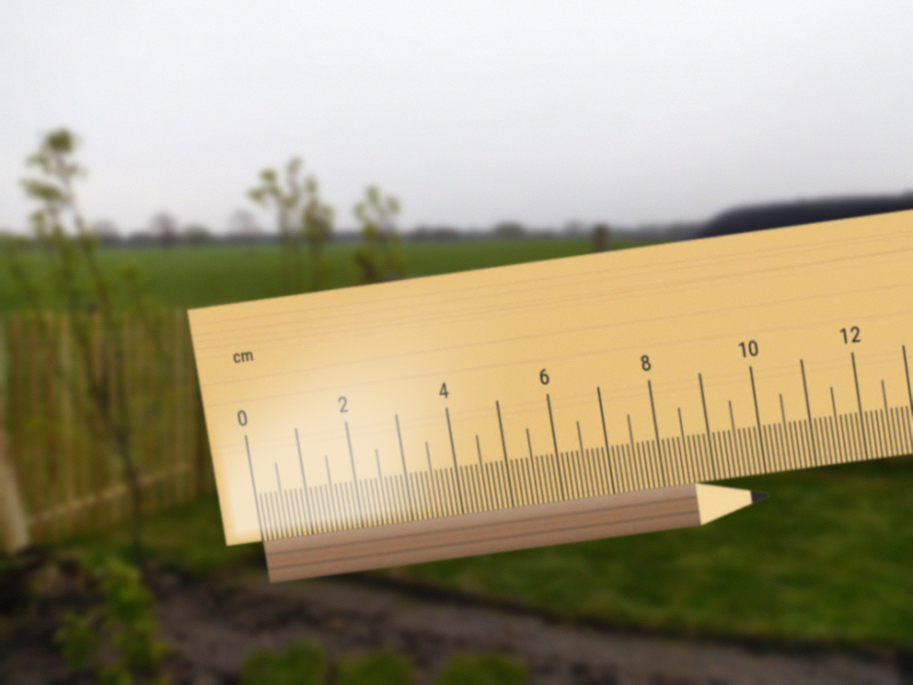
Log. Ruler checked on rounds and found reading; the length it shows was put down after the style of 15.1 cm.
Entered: 10 cm
